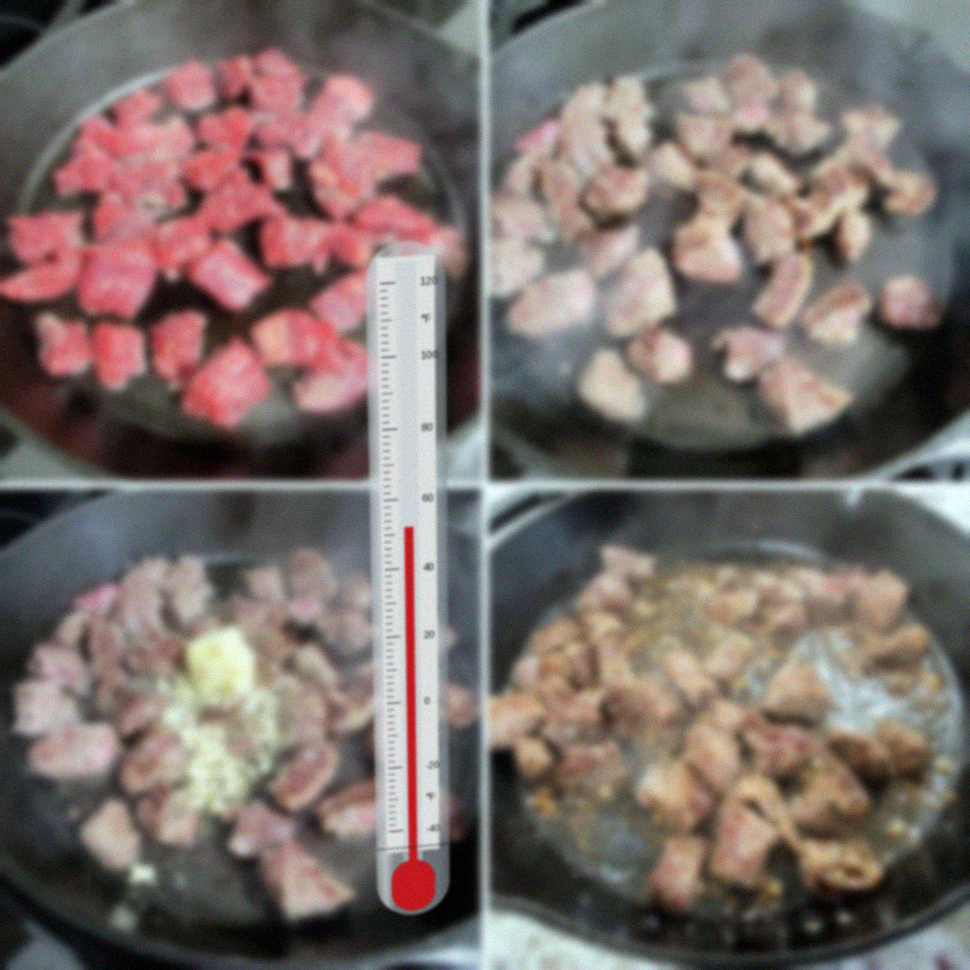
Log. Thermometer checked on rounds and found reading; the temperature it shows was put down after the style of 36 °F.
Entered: 52 °F
